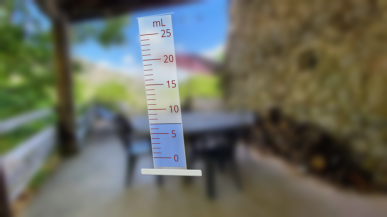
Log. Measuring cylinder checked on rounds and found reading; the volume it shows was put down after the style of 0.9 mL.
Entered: 7 mL
